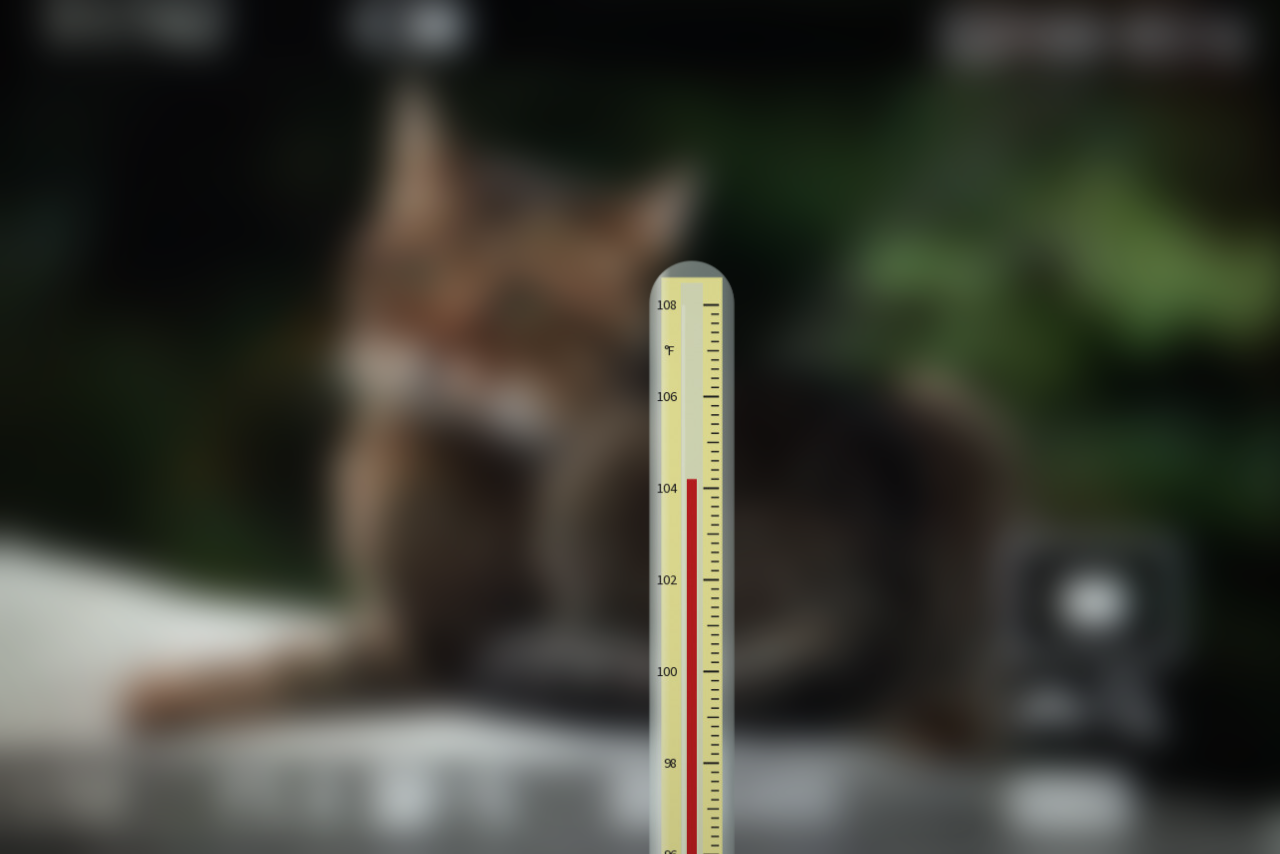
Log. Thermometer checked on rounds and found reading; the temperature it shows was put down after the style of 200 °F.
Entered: 104.2 °F
